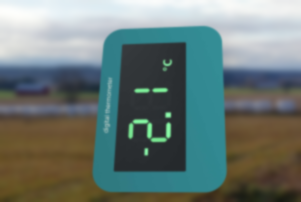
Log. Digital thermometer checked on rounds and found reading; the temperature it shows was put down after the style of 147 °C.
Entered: -2.1 °C
